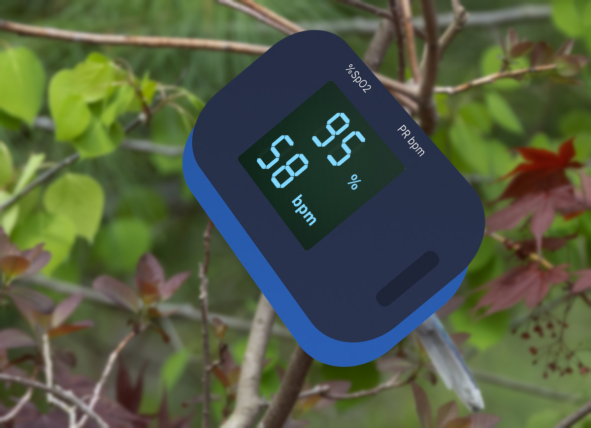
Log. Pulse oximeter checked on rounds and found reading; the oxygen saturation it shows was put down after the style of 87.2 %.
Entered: 95 %
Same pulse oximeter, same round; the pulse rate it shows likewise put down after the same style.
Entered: 58 bpm
